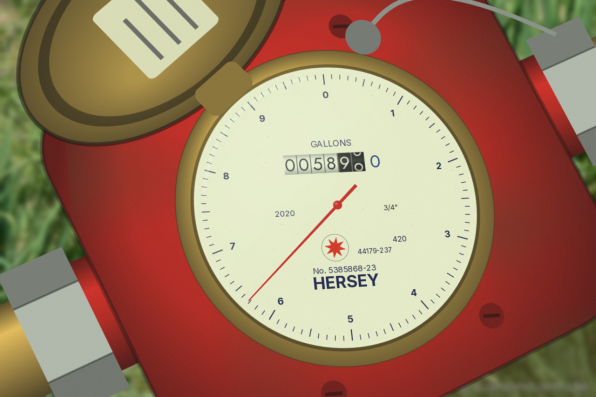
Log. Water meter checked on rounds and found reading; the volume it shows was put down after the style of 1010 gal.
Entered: 58986.3 gal
